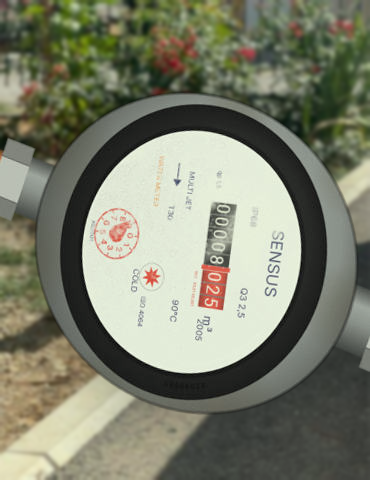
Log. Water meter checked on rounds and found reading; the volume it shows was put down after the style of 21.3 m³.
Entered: 8.0258 m³
